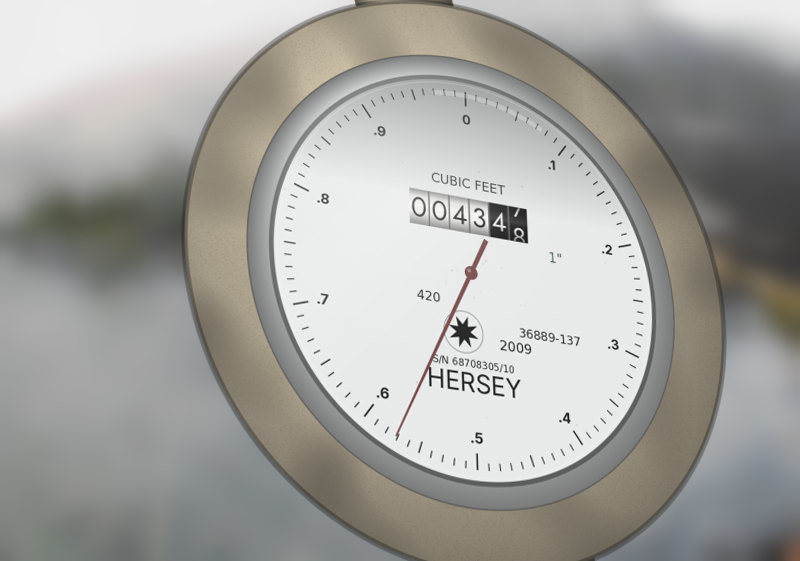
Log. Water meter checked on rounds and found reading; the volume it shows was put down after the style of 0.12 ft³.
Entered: 4347.57 ft³
